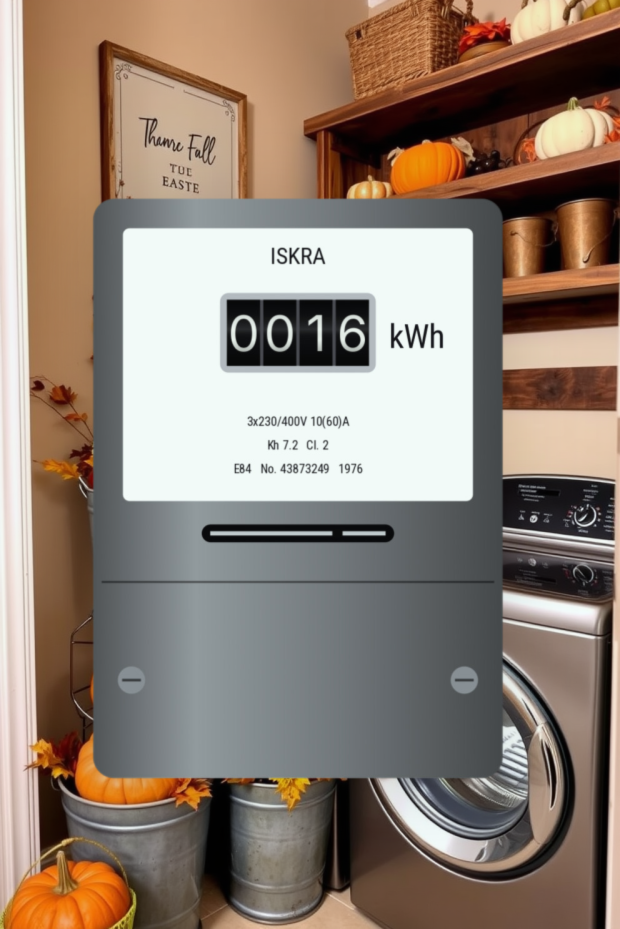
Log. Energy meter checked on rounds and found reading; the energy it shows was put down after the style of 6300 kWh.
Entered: 16 kWh
